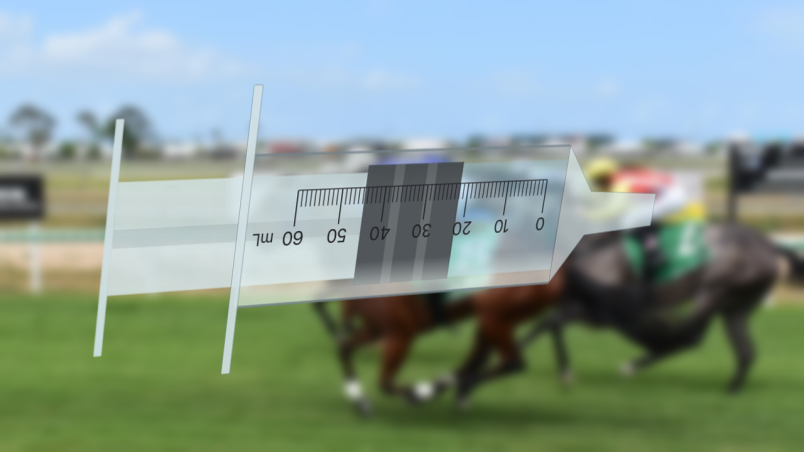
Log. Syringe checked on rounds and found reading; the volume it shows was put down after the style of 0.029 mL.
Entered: 22 mL
